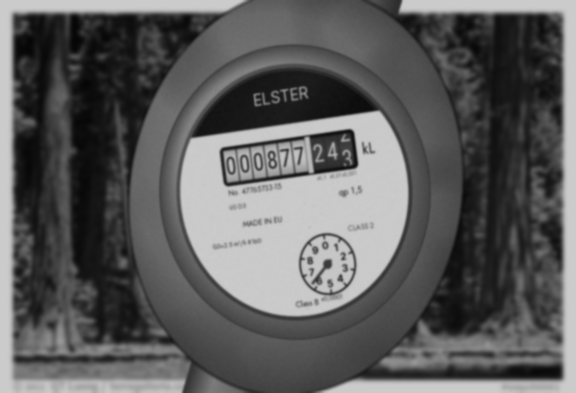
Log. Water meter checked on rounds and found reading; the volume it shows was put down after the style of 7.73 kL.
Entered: 877.2426 kL
